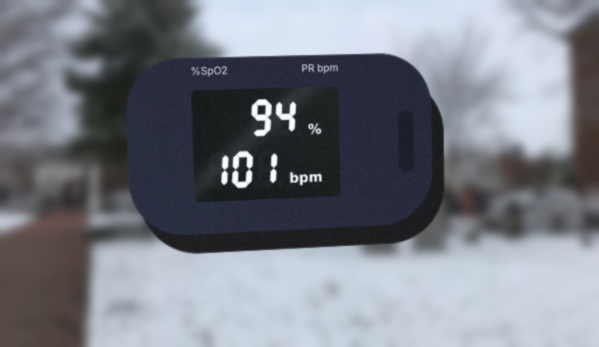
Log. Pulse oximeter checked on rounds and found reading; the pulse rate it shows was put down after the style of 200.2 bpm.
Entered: 101 bpm
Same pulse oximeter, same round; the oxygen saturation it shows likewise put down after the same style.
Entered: 94 %
